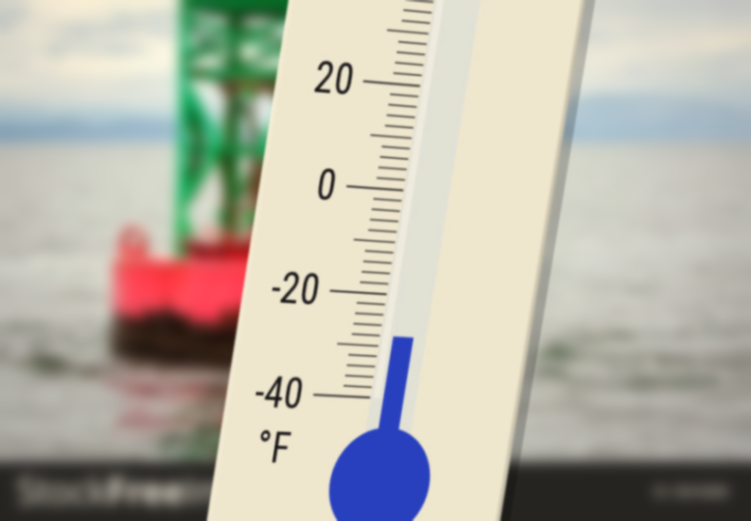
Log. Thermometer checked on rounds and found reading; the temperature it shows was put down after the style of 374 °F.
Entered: -28 °F
